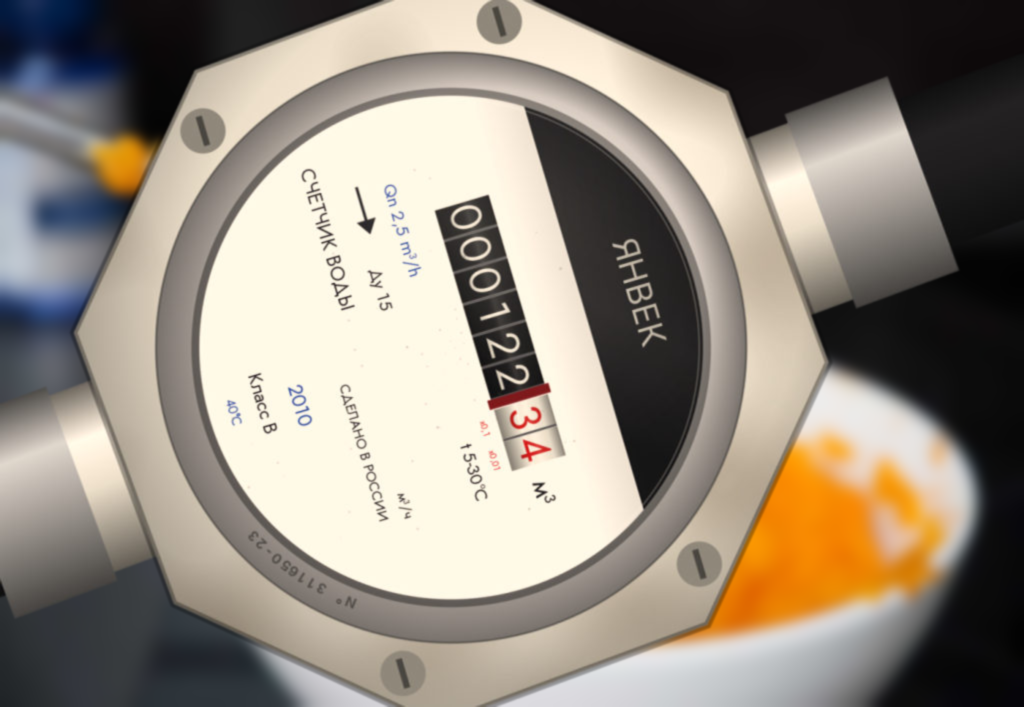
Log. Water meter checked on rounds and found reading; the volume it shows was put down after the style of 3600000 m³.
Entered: 122.34 m³
